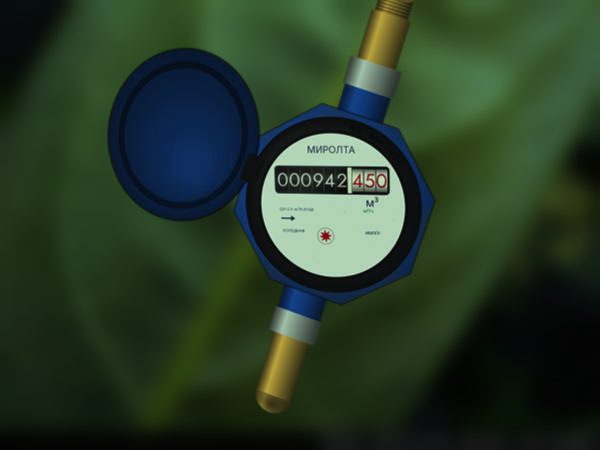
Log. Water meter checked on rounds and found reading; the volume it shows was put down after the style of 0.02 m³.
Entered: 942.450 m³
